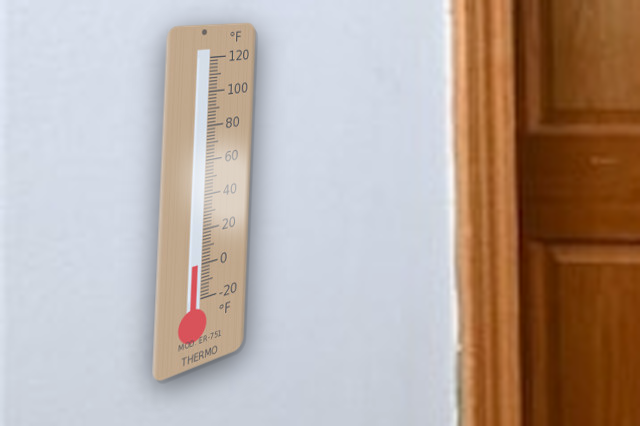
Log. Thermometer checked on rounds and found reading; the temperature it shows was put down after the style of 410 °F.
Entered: 0 °F
